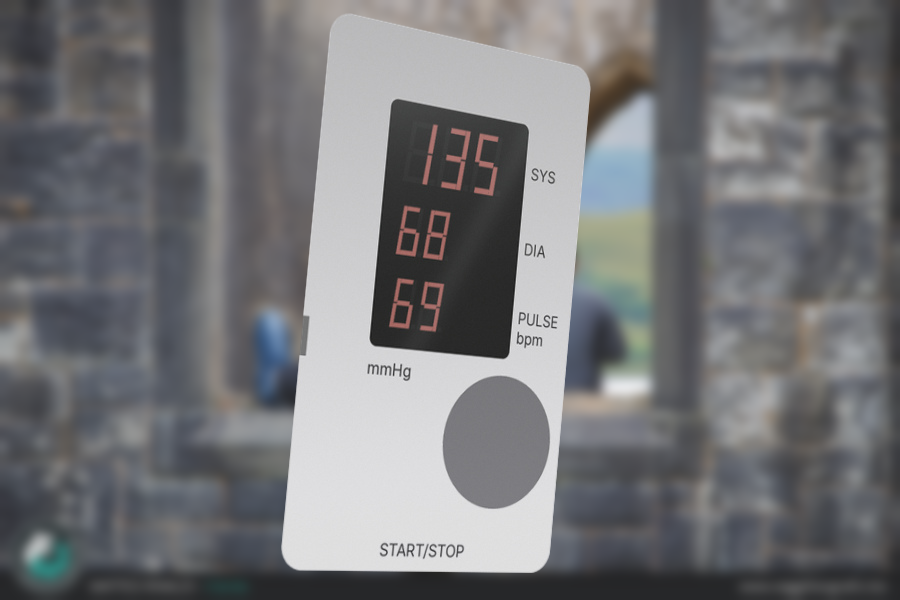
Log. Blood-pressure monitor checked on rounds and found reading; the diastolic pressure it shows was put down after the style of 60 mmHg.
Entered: 68 mmHg
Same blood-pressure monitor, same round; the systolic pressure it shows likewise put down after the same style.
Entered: 135 mmHg
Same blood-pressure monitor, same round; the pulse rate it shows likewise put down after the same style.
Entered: 69 bpm
